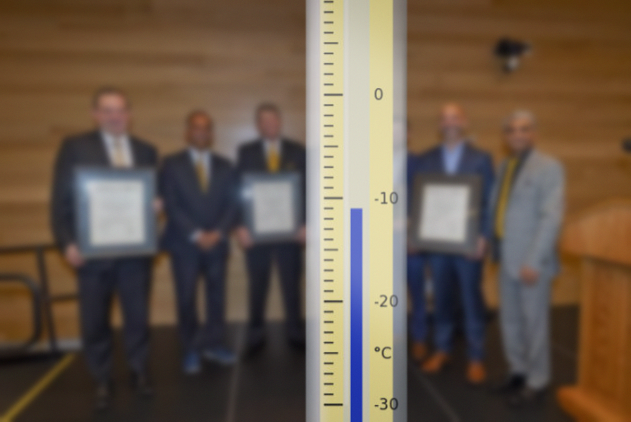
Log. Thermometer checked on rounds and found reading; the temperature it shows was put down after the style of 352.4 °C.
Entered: -11 °C
